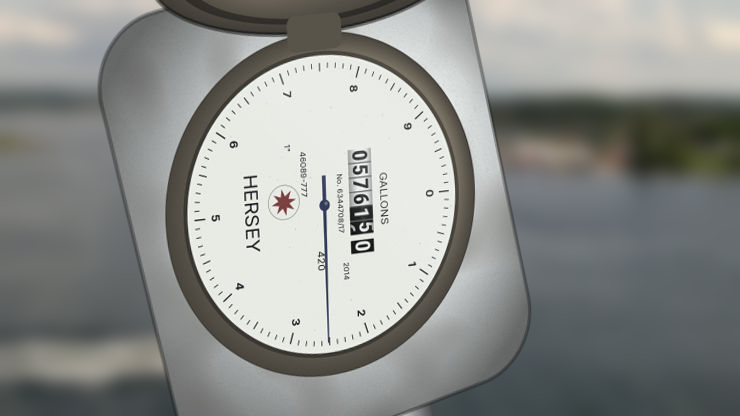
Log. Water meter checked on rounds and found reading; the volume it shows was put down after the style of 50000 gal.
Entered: 576152.5 gal
